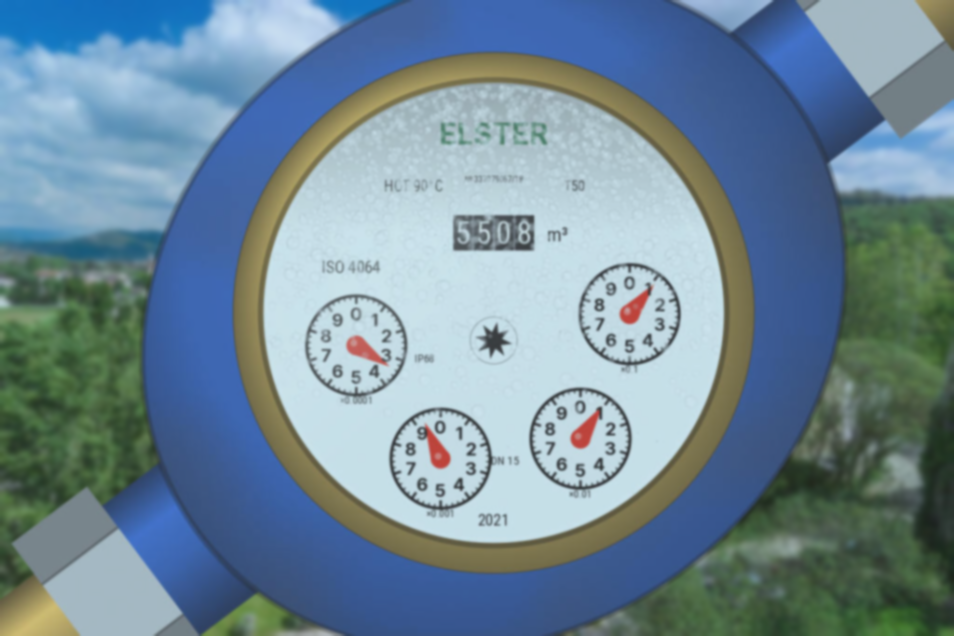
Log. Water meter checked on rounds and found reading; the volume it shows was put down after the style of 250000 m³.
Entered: 5508.1093 m³
